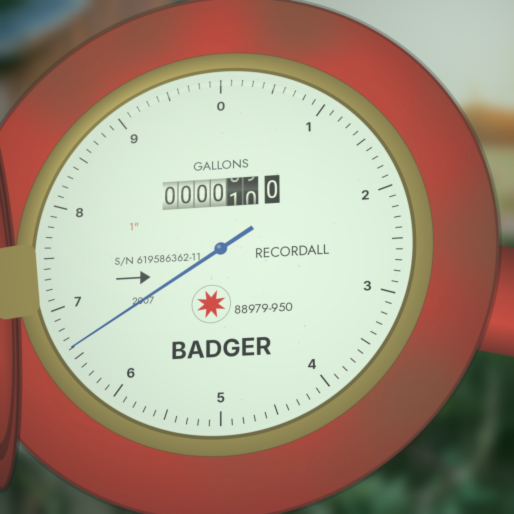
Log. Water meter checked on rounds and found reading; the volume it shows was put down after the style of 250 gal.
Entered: 96.6 gal
